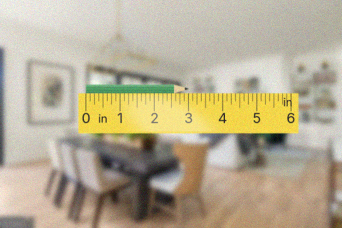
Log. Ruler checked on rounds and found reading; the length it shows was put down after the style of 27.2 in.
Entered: 3 in
